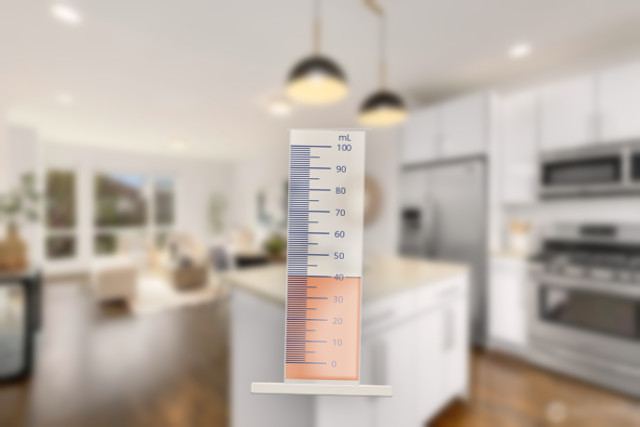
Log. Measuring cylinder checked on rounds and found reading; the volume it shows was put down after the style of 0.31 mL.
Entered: 40 mL
